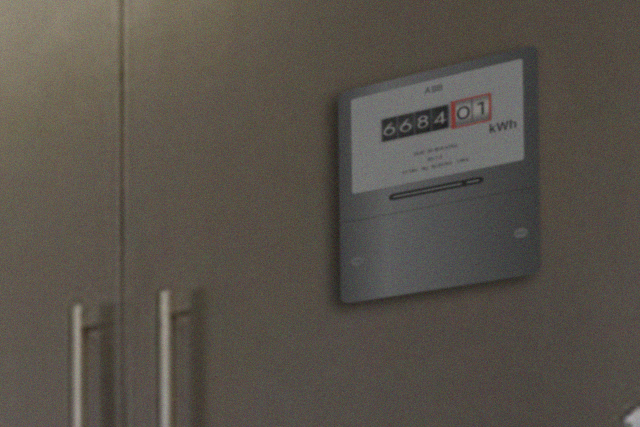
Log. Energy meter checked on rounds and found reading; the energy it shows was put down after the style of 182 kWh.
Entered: 6684.01 kWh
